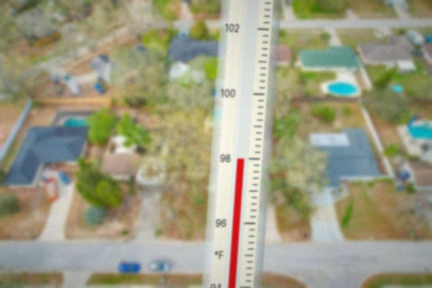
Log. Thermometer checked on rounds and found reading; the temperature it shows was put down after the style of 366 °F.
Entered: 98 °F
